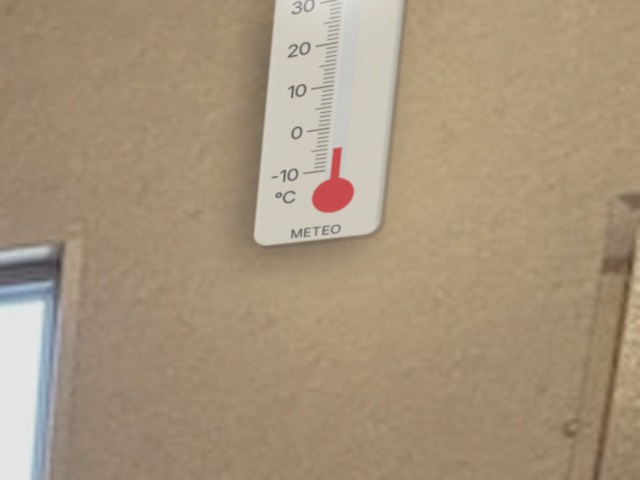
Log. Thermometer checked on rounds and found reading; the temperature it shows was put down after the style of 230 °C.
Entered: -5 °C
